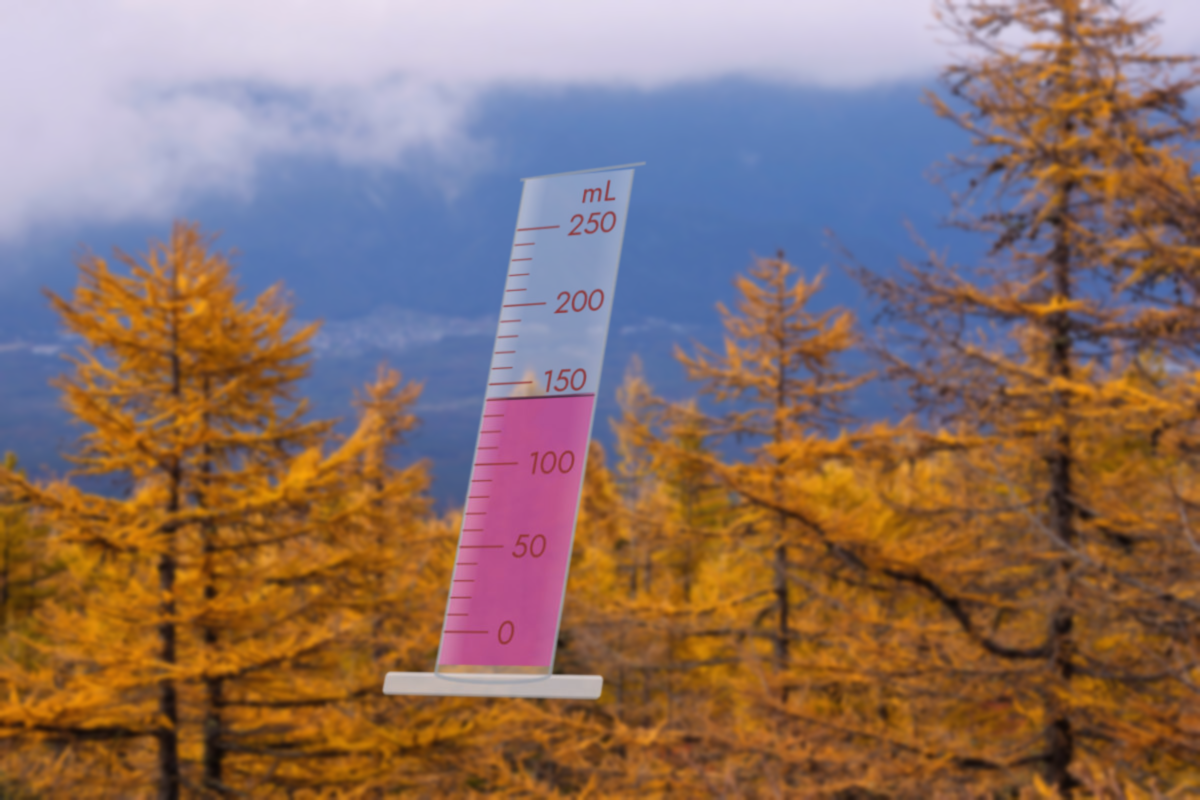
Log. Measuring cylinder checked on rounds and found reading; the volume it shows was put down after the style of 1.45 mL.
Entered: 140 mL
